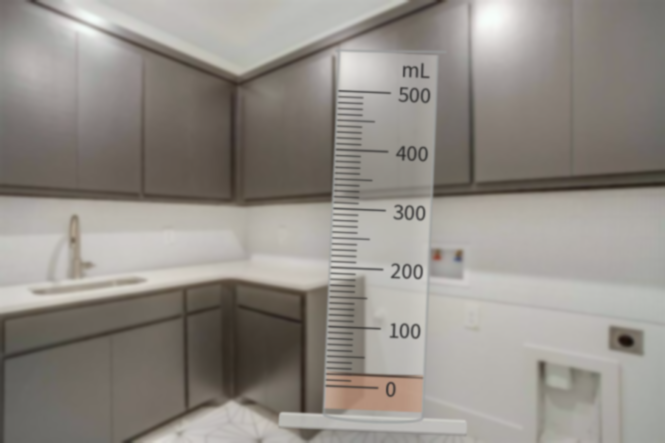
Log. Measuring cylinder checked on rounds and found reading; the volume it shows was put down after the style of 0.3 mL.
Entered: 20 mL
